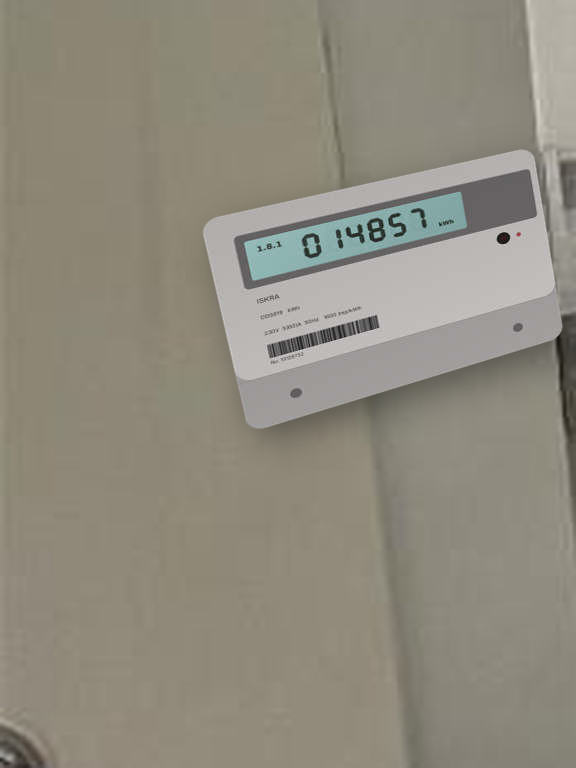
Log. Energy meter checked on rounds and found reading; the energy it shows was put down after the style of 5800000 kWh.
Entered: 14857 kWh
